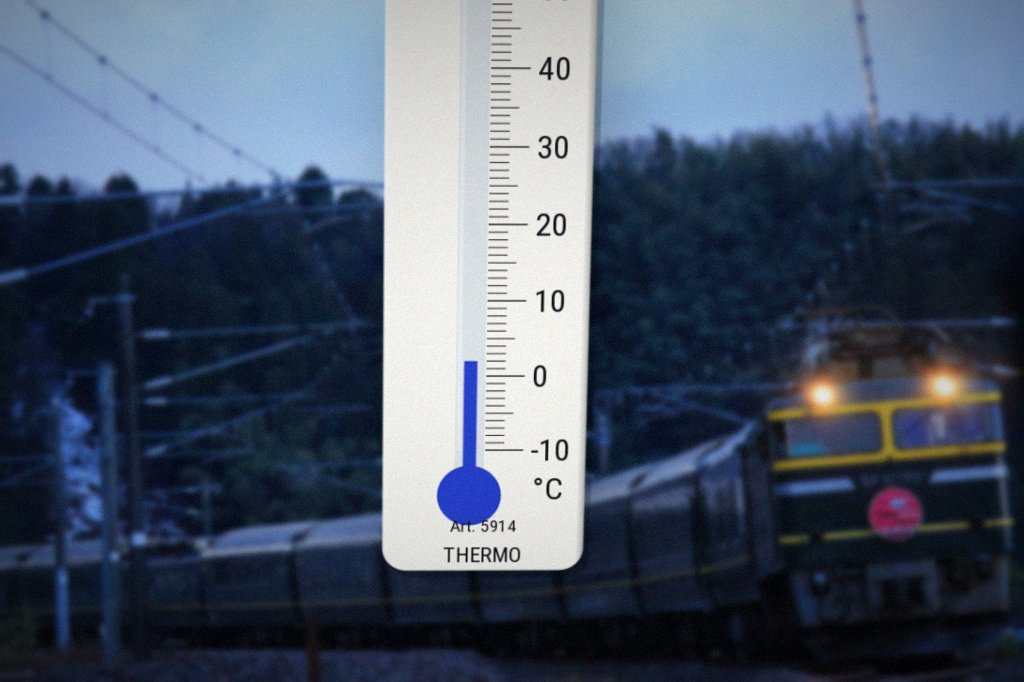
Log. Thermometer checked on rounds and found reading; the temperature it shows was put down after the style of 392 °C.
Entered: 2 °C
